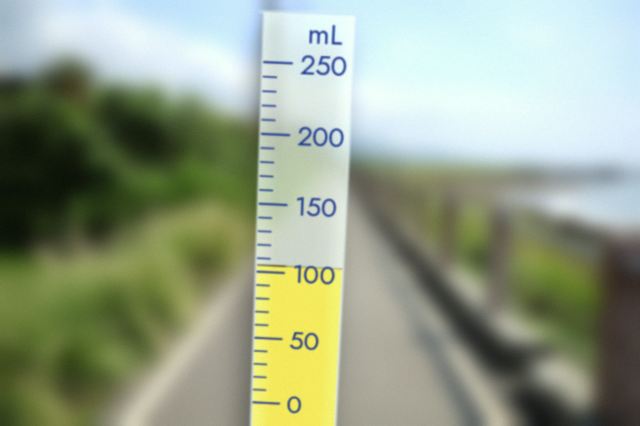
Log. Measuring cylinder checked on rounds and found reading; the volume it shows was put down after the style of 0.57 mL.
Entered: 105 mL
